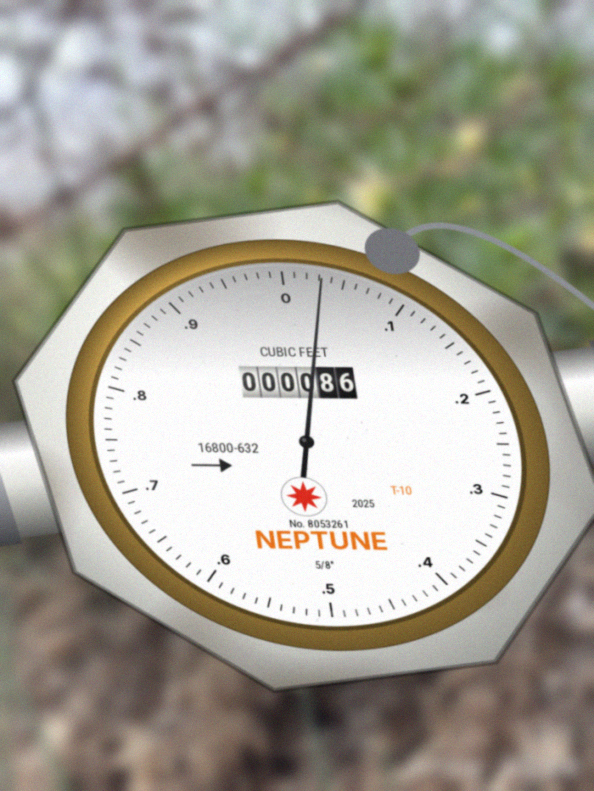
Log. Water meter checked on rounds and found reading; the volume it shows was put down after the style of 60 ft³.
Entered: 86.03 ft³
